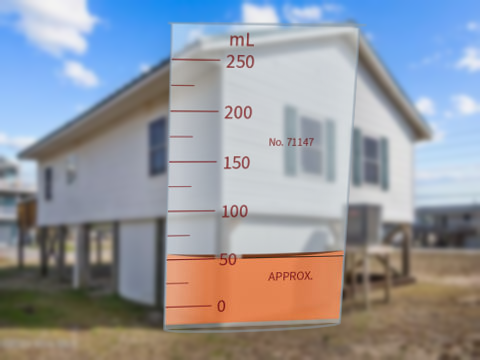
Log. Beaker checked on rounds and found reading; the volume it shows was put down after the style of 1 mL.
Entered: 50 mL
